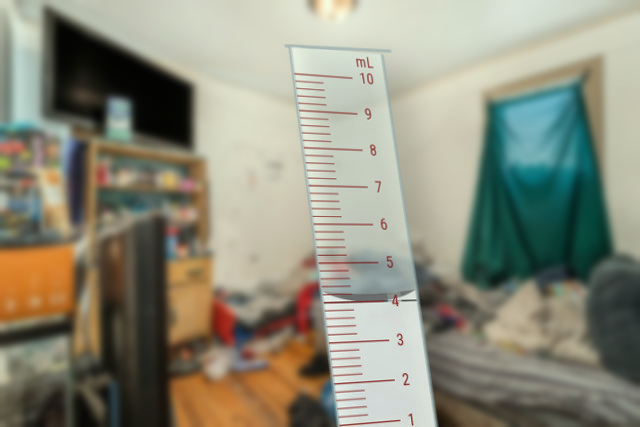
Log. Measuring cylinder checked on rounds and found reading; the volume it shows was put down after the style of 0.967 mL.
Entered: 4 mL
